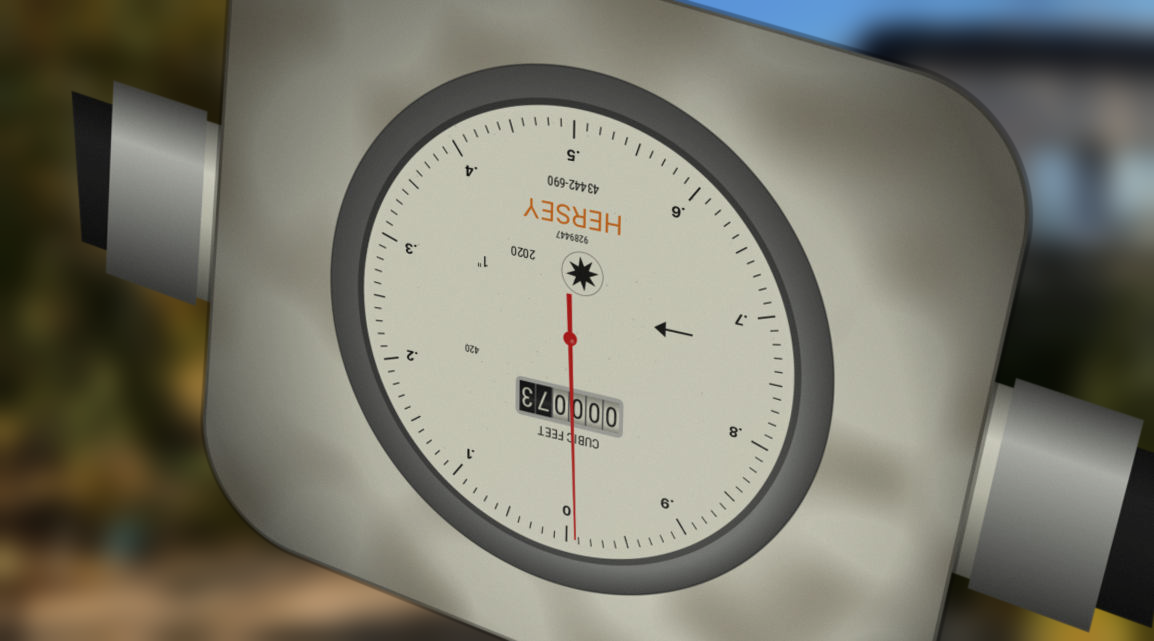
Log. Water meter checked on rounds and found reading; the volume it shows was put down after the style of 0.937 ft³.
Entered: 72.99 ft³
